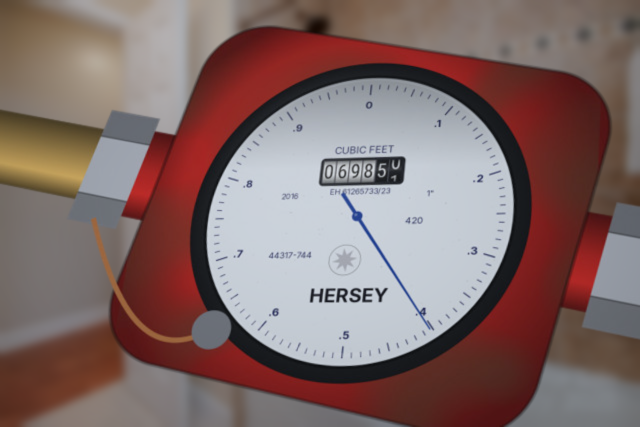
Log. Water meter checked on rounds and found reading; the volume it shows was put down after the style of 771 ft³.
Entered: 69850.40 ft³
